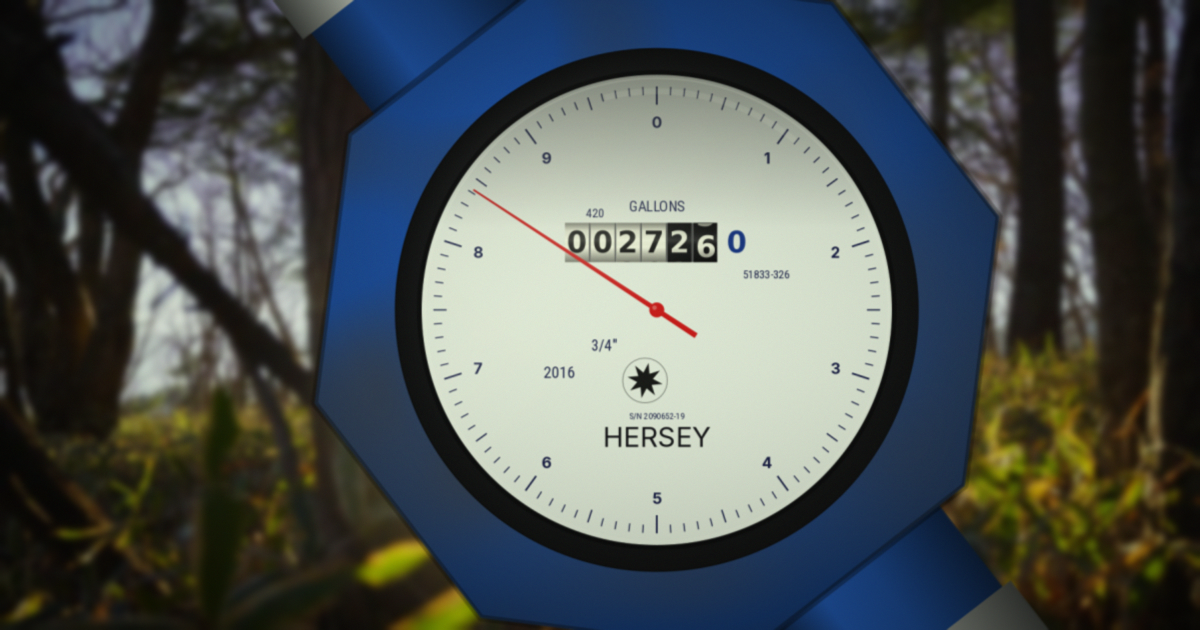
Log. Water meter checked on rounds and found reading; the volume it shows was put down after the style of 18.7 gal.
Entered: 27258.4 gal
